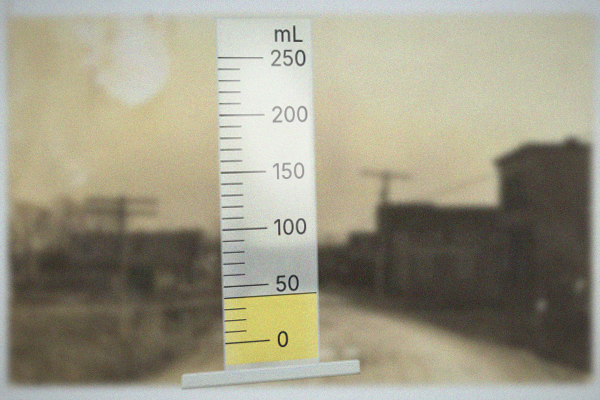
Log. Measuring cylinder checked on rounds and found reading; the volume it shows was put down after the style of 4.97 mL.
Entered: 40 mL
